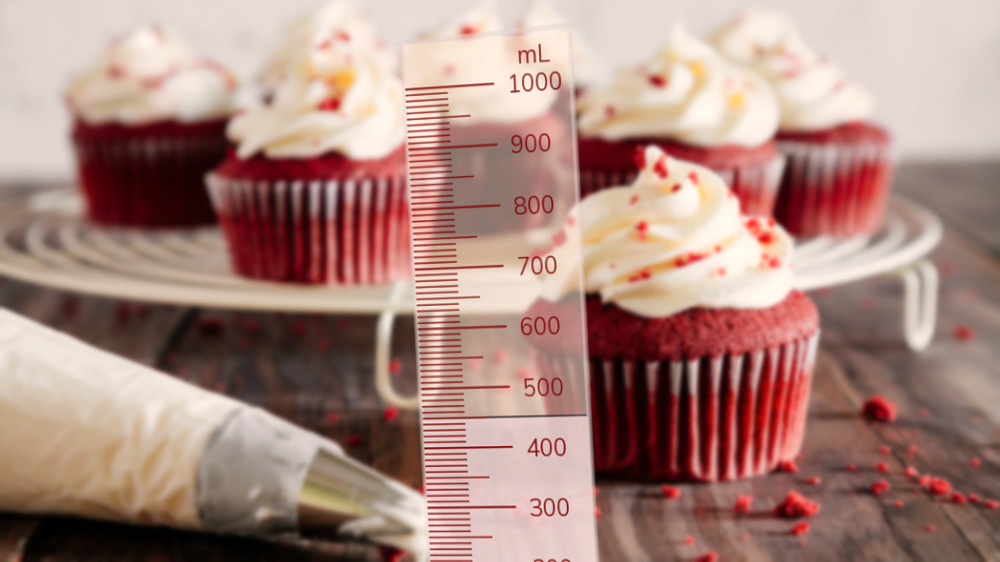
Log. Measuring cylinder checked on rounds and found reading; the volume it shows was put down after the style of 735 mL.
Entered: 450 mL
